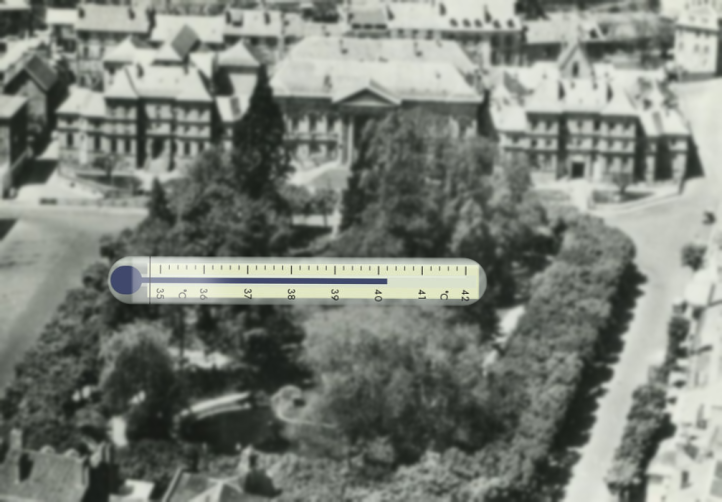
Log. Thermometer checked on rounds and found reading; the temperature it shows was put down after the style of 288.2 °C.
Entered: 40.2 °C
